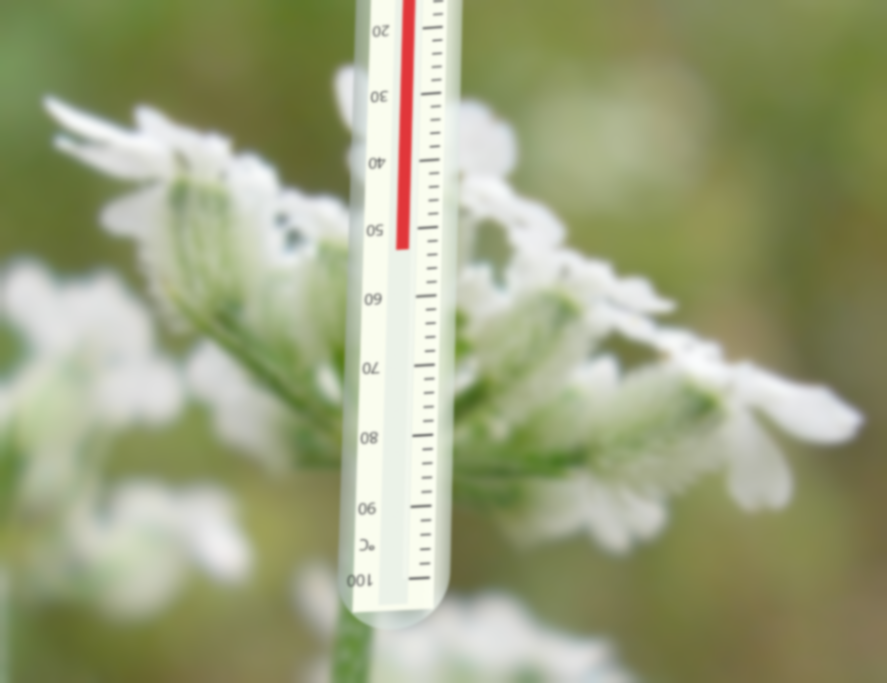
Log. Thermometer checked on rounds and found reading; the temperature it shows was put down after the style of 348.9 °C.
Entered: 53 °C
